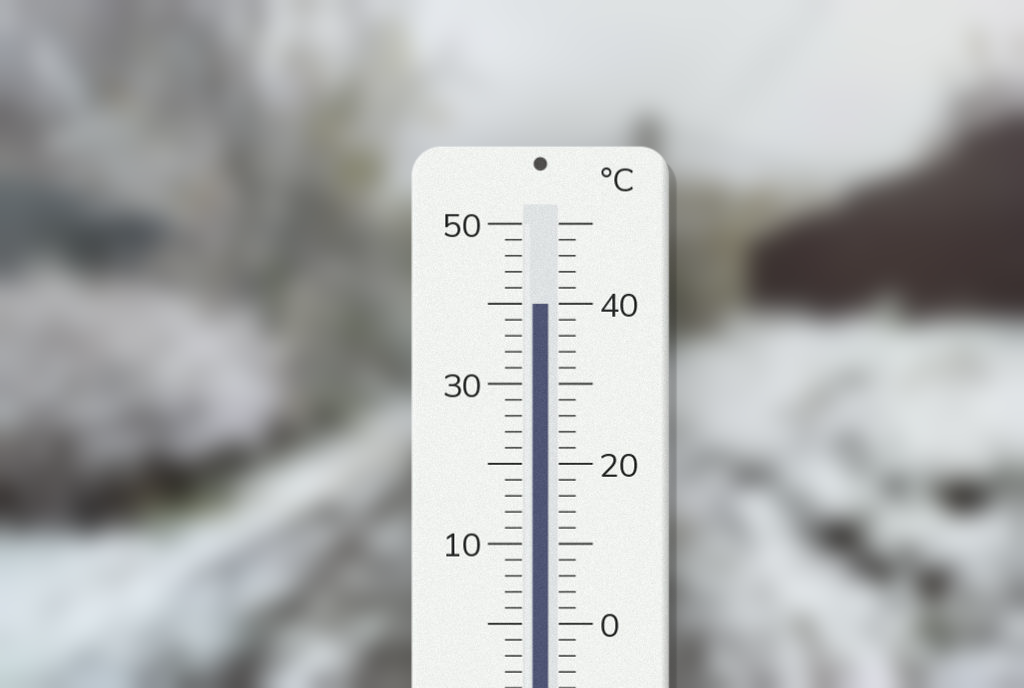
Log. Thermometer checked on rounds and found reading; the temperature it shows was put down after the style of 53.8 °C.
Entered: 40 °C
